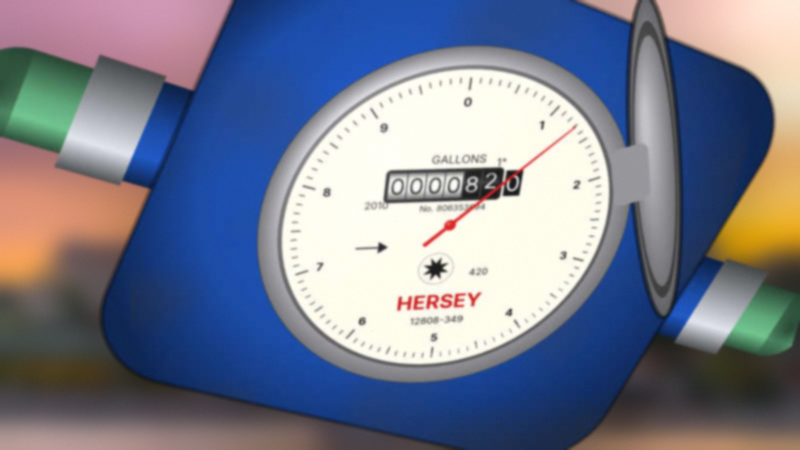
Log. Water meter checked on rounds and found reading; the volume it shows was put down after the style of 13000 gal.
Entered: 821.3 gal
